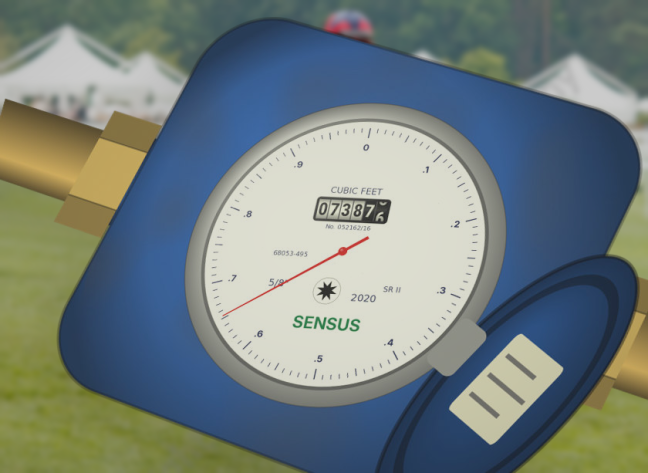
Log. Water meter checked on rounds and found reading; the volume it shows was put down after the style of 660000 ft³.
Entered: 73875.65 ft³
